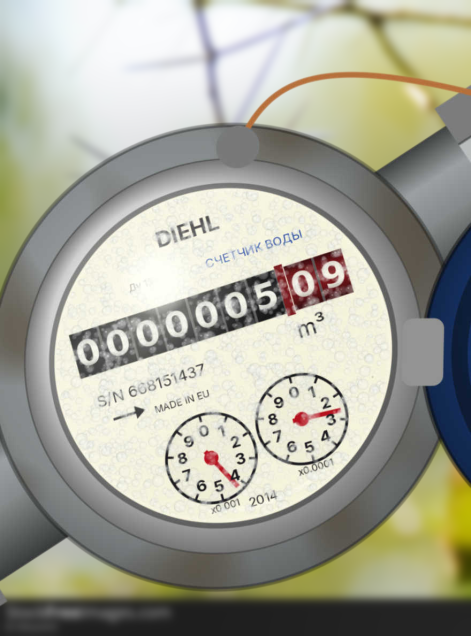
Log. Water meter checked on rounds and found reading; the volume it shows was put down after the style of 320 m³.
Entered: 5.0942 m³
